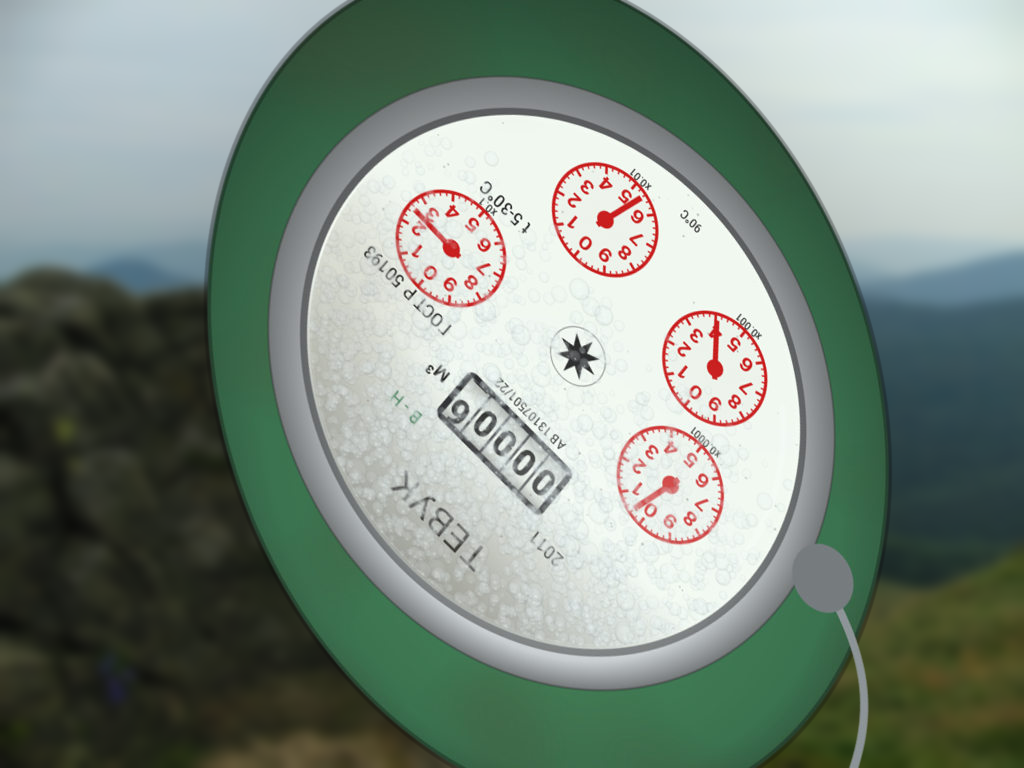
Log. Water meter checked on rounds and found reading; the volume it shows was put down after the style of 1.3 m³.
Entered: 6.2540 m³
